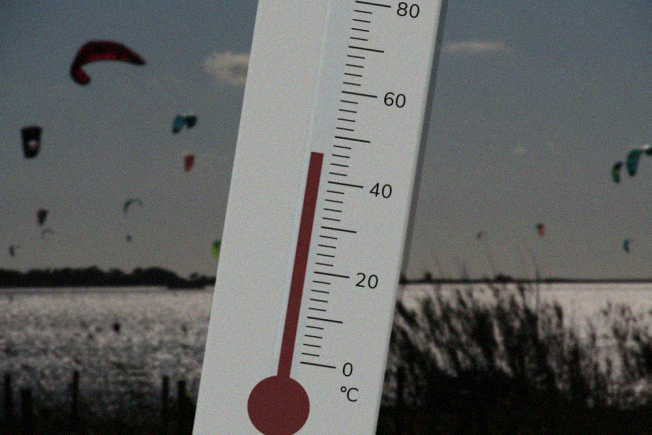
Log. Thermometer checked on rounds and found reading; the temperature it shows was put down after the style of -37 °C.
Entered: 46 °C
